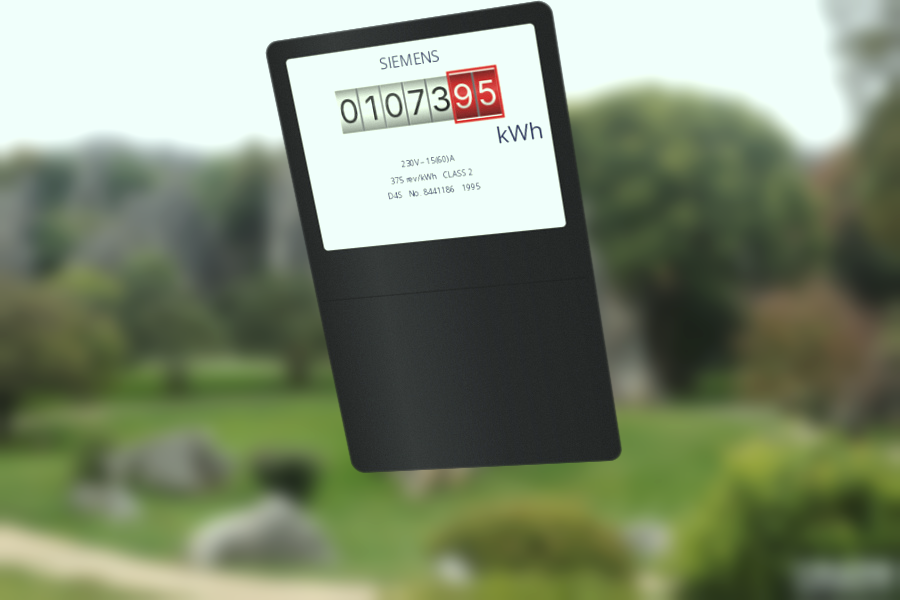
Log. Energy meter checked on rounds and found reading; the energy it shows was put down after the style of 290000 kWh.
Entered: 1073.95 kWh
